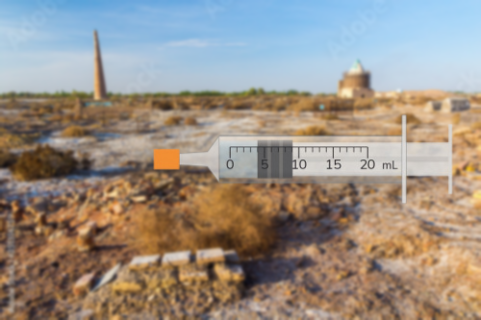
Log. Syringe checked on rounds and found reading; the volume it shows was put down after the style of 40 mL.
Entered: 4 mL
